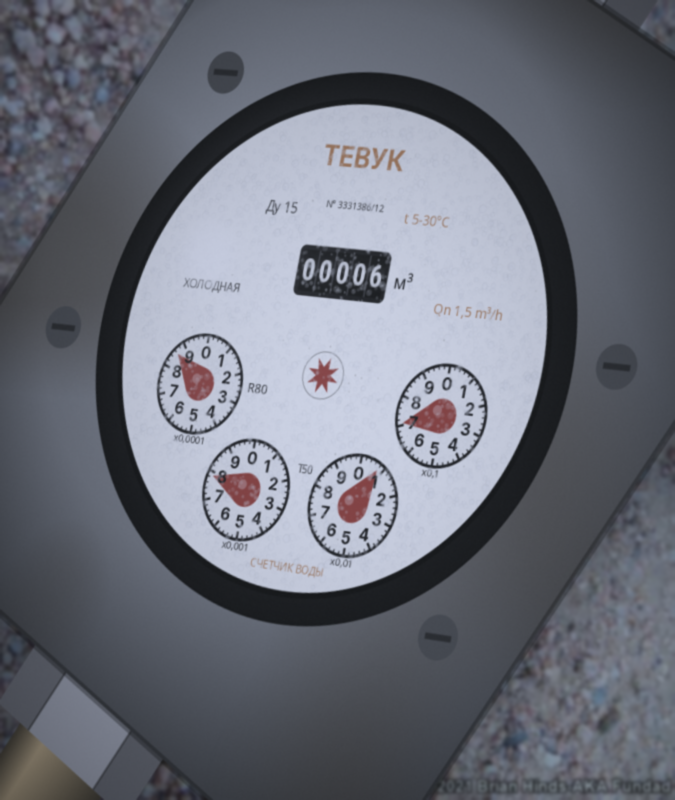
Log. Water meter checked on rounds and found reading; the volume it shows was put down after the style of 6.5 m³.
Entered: 6.7078 m³
